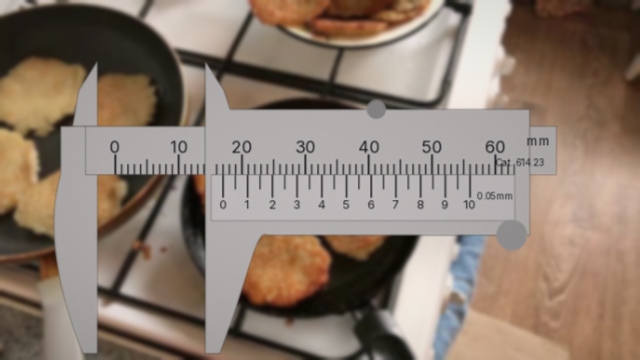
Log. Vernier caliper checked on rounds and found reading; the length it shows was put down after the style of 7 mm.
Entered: 17.0 mm
